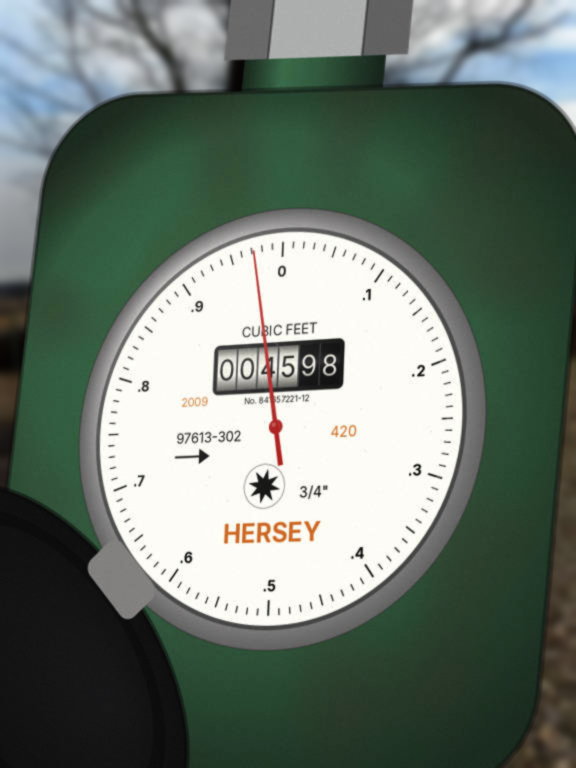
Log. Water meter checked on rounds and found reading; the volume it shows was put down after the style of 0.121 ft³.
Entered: 4597.97 ft³
